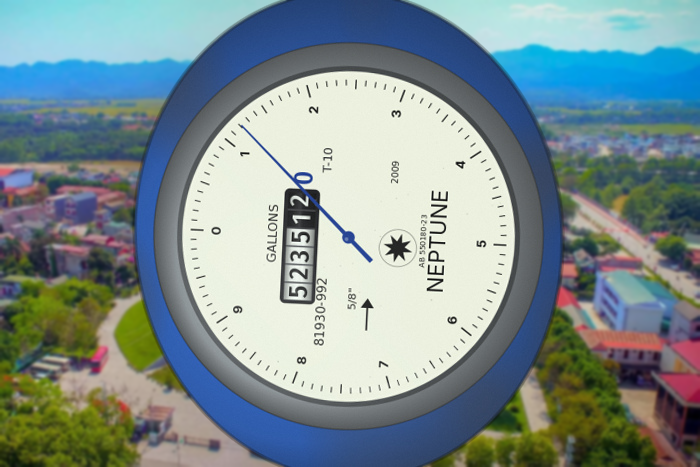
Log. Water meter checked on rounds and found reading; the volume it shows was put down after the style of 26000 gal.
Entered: 5235121.2 gal
